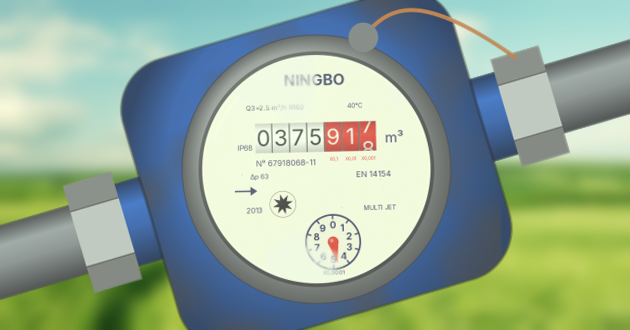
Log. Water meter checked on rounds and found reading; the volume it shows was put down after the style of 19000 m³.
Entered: 375.9174 m³
